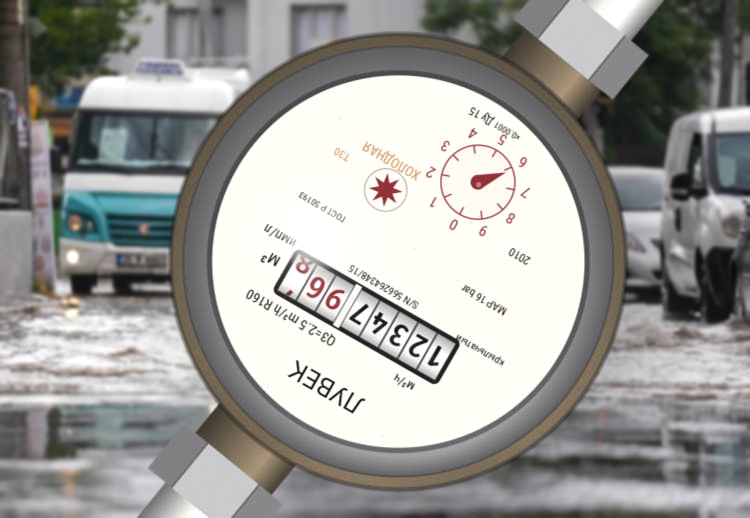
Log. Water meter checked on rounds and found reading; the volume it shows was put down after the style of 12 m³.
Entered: 12347.9676 m³
